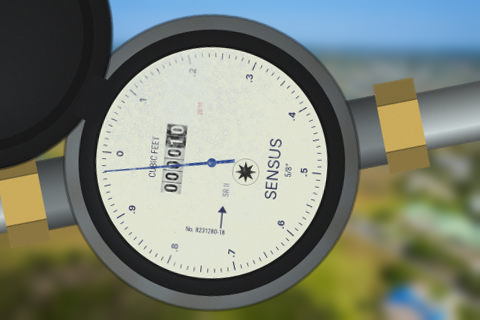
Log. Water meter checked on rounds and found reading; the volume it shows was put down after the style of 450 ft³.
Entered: 9.97 ft³
